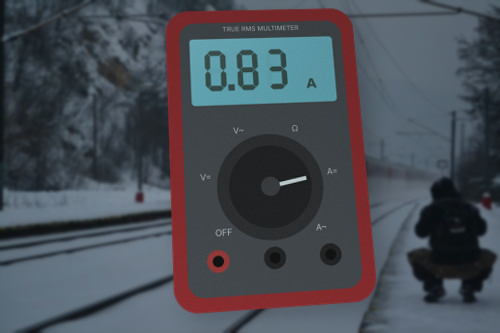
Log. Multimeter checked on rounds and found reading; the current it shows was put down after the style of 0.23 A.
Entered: 0.83 A
